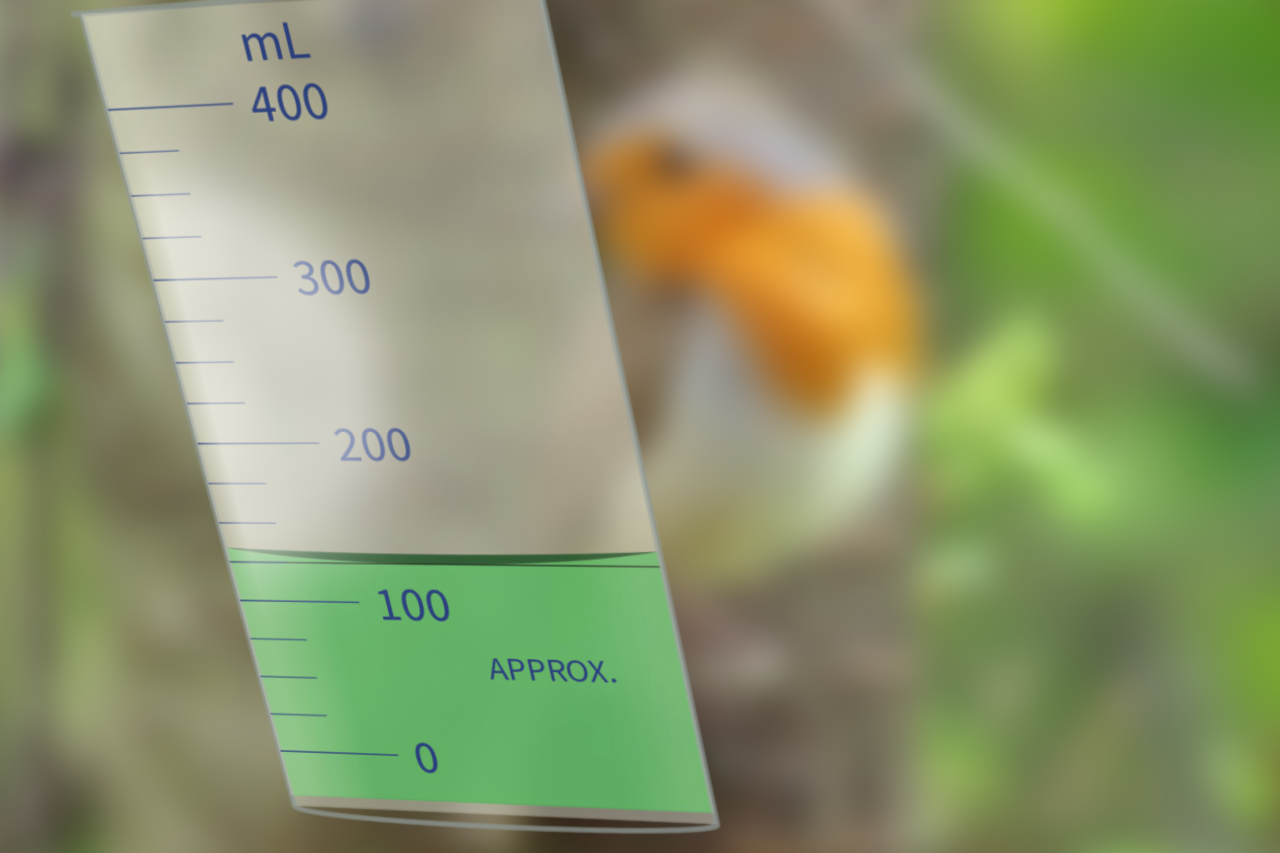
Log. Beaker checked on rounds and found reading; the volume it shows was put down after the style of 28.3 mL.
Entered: 125 mL
